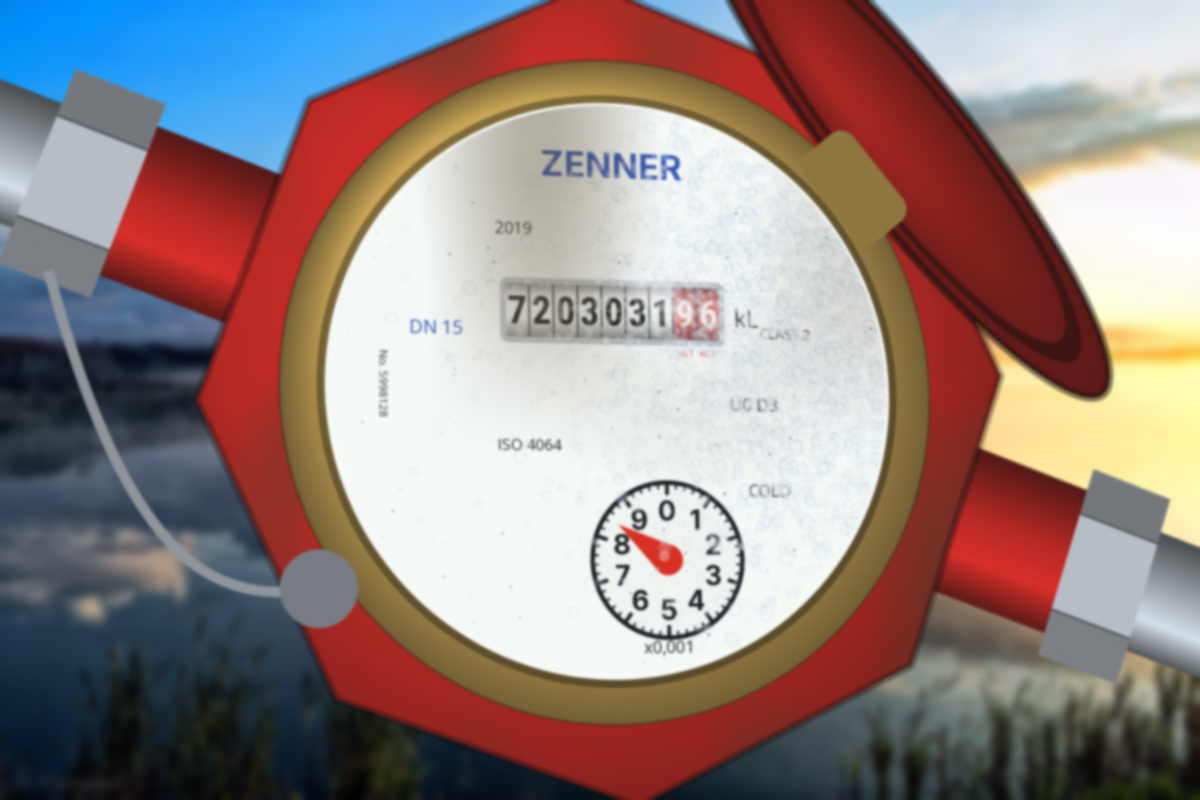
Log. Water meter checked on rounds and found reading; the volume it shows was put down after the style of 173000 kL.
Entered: 7203031.968 kL
